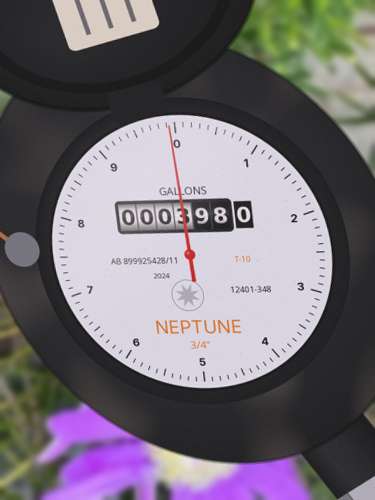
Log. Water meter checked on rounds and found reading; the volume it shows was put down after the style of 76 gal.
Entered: 3979.9 gal
